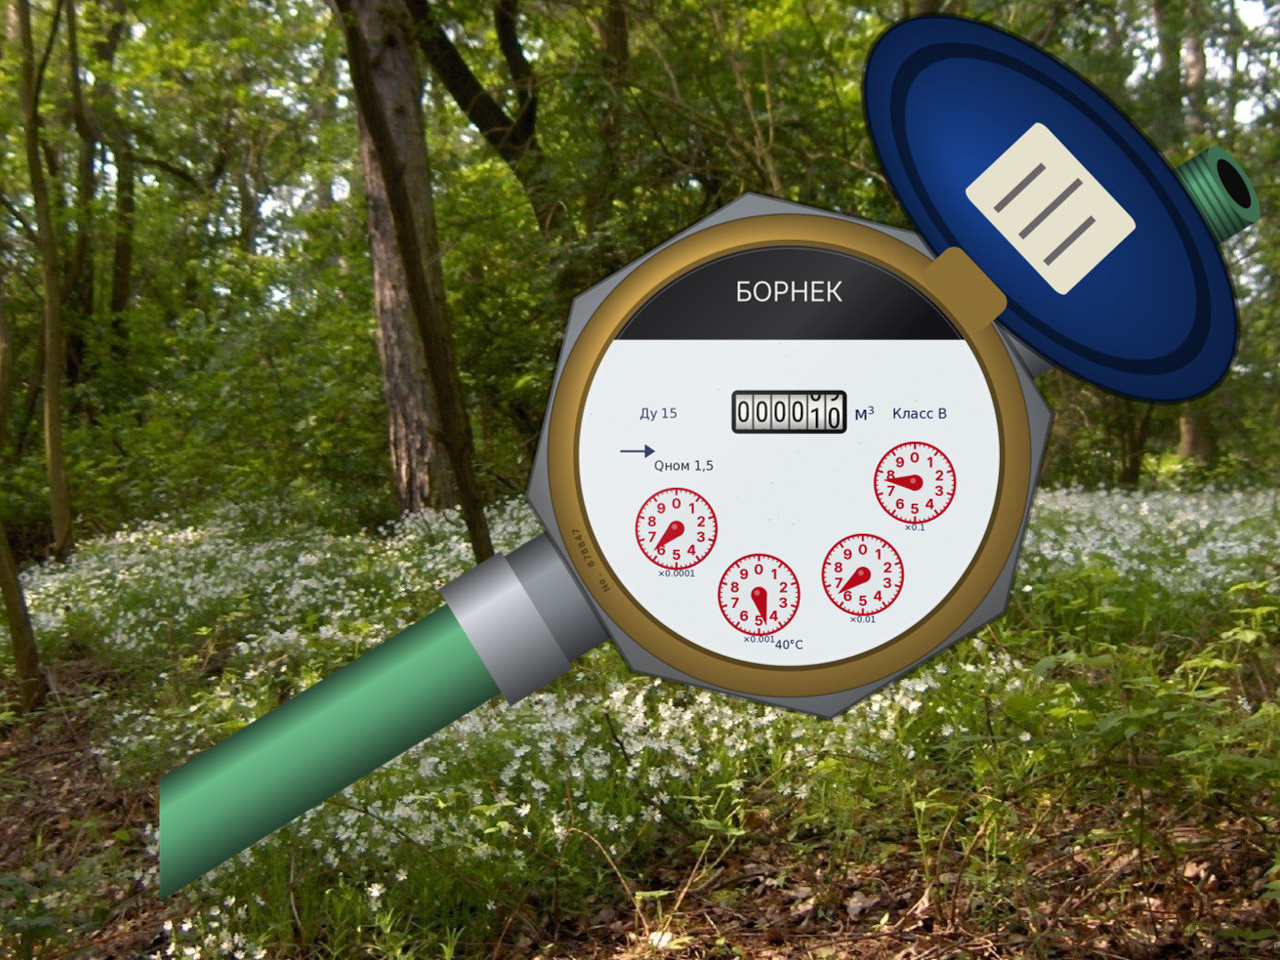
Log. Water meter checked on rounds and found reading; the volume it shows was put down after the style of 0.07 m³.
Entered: 9.7646 m³
